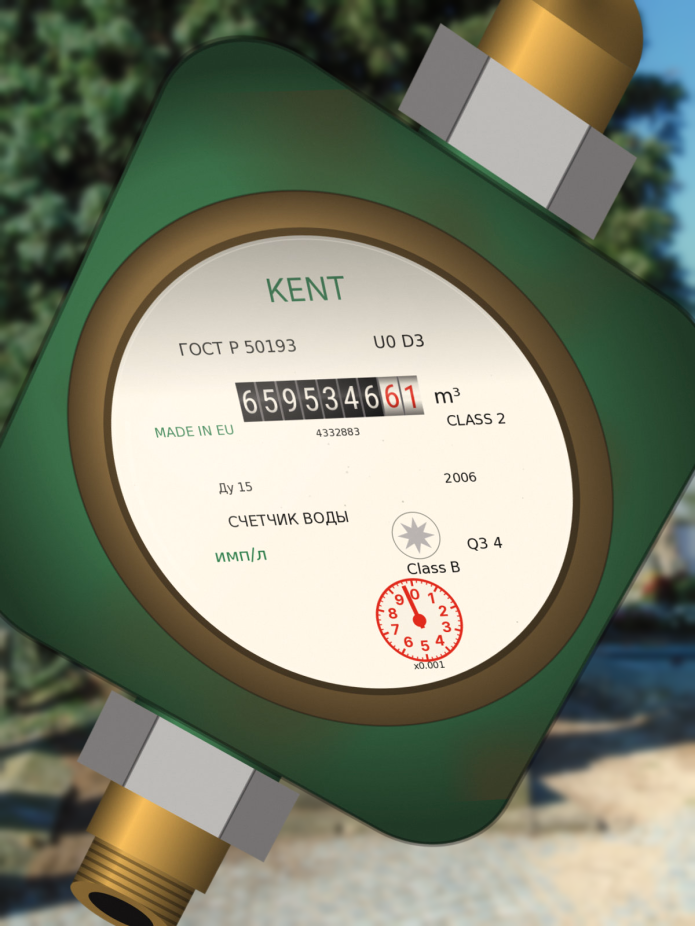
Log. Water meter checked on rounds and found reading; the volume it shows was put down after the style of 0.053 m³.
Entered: 6595346.609 m³
